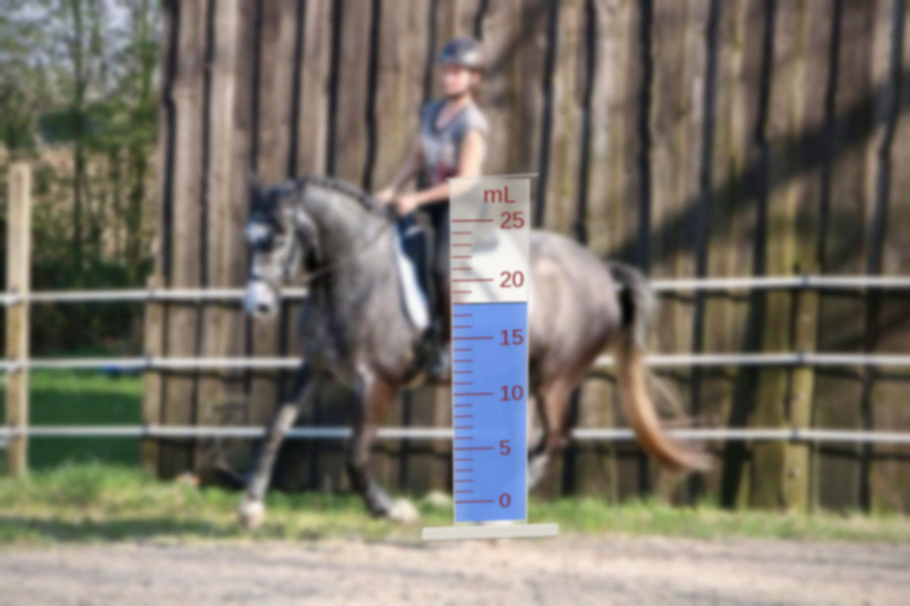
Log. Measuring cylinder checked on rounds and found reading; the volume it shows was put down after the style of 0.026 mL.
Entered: 18 mL
